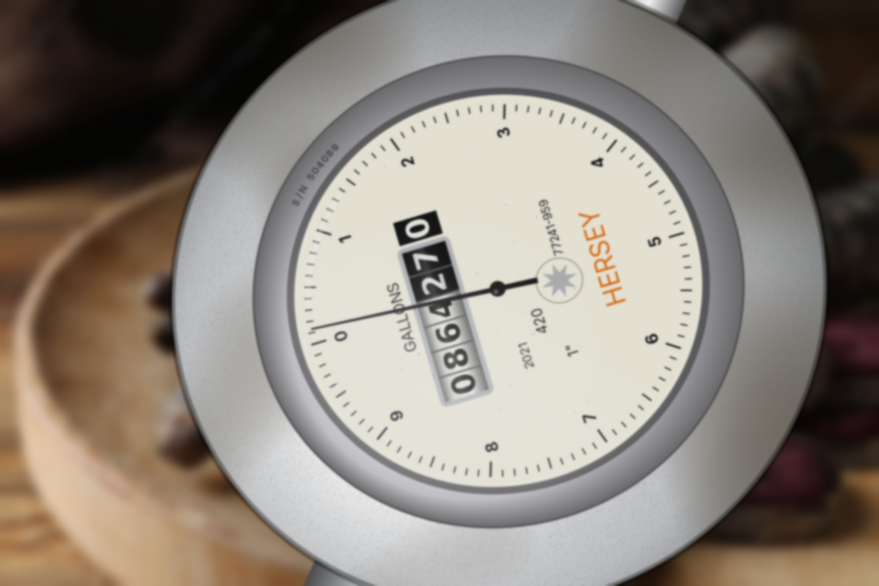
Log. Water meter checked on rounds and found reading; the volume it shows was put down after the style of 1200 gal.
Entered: 864270.1 gal
